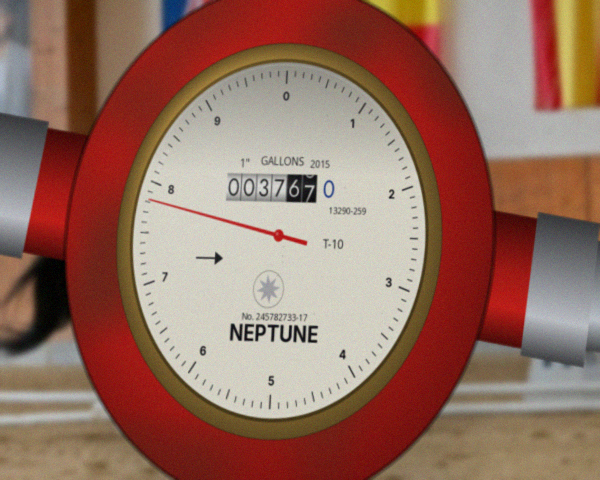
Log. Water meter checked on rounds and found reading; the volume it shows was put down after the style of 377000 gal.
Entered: 37667.8 gal
